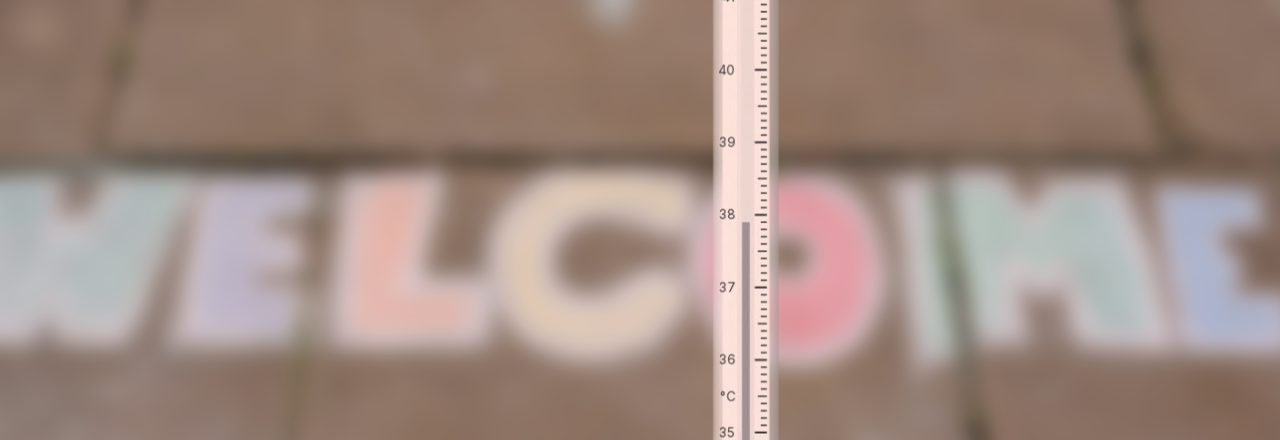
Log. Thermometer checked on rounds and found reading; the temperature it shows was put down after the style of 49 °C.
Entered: 37.9 °C
